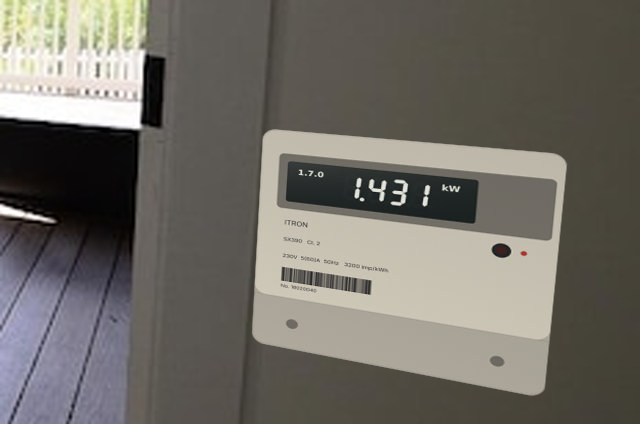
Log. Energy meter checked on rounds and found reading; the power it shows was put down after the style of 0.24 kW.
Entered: 1.431 kW
